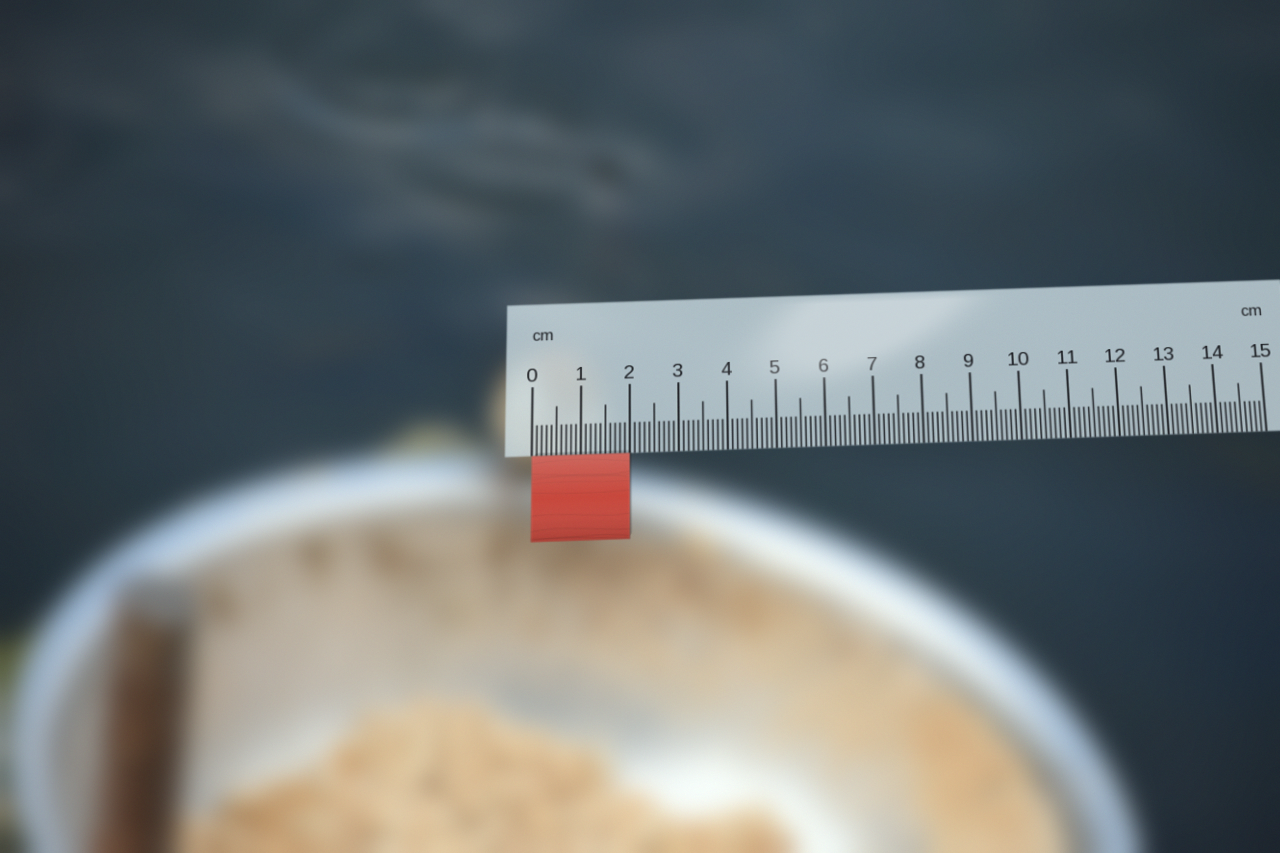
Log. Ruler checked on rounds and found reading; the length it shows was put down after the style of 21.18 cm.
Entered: 2 cm
